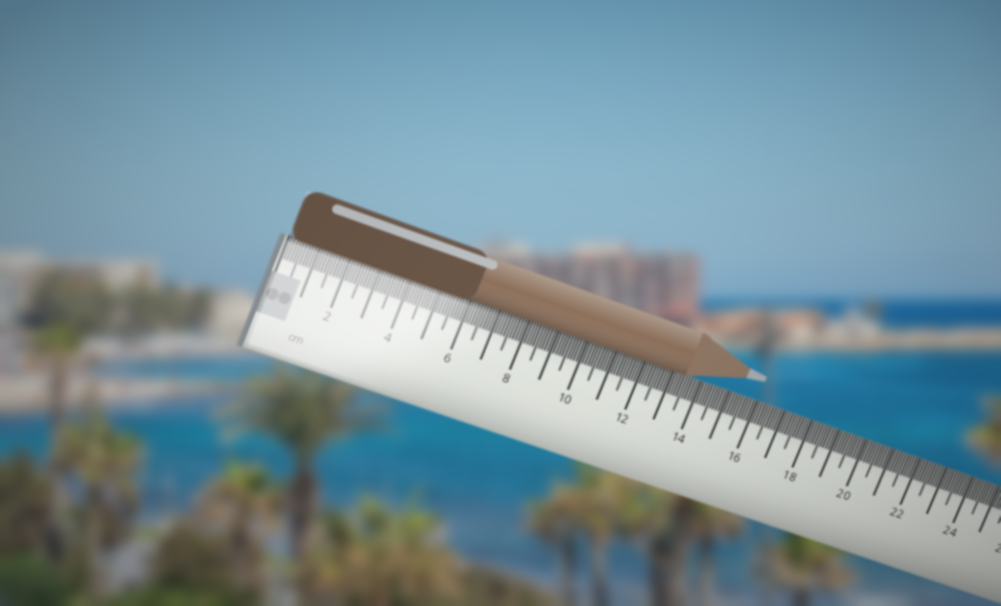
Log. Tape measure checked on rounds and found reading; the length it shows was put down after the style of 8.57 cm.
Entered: 16 cm
